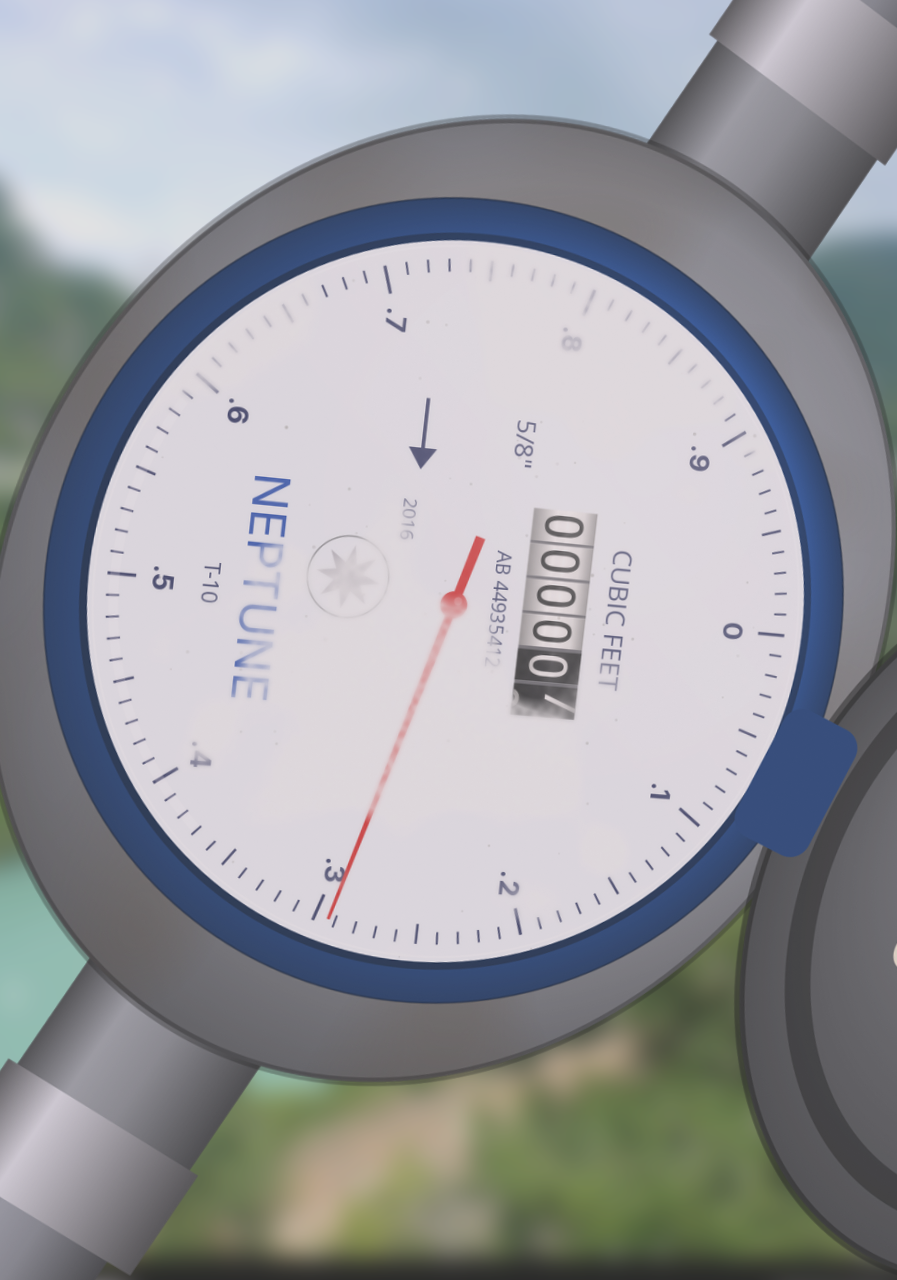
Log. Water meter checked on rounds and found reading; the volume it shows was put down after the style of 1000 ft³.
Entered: 7.29 ft³
